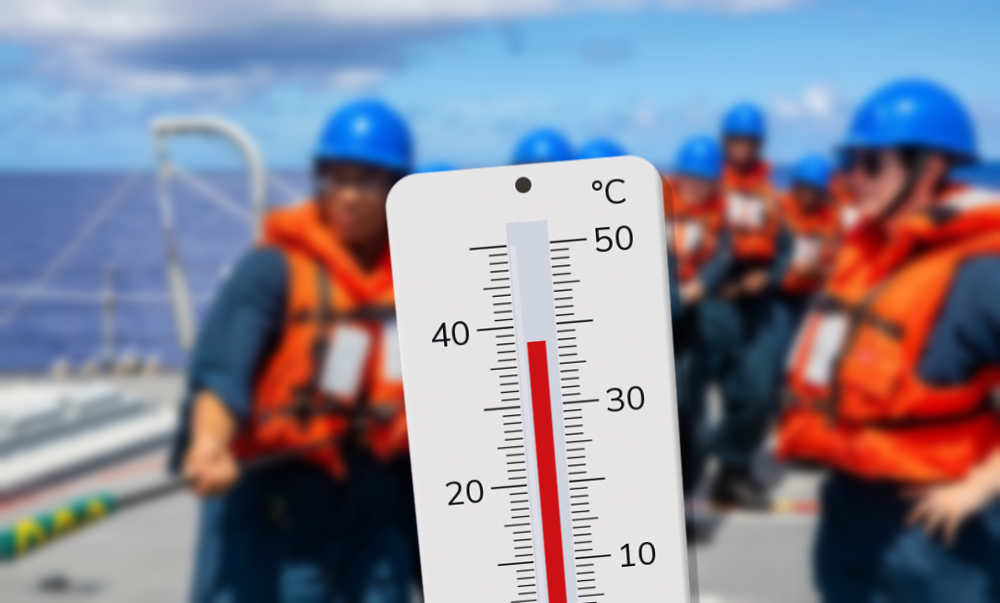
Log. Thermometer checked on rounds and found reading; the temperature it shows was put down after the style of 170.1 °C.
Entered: 38 °C
